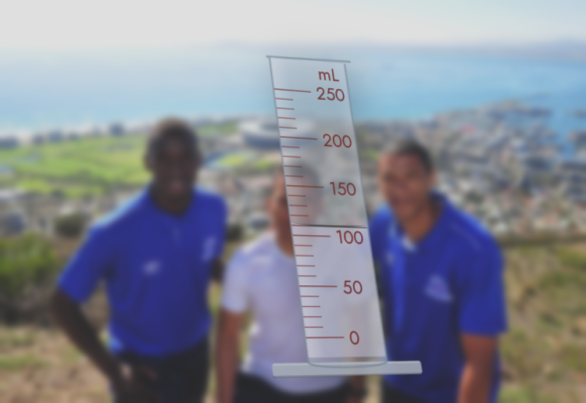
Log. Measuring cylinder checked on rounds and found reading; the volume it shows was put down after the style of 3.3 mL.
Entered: 110 mL
